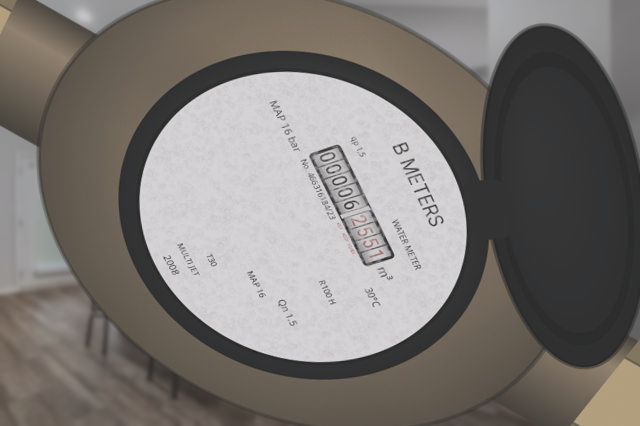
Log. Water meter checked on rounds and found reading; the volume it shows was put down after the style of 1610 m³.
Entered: 6.2551 m³
